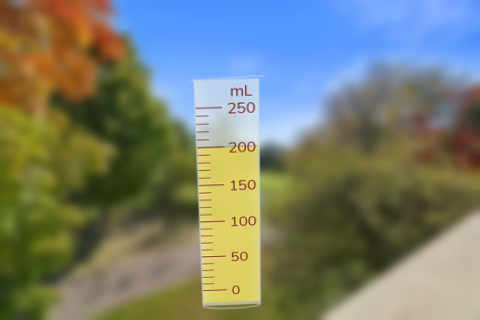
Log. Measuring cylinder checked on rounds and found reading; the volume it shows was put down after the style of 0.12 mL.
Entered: 200 mL
